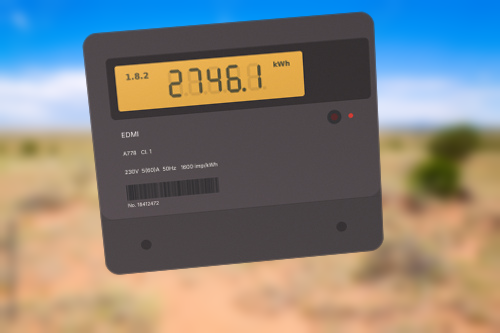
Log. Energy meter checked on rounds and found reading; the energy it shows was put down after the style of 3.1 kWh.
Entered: 2746.1 kWh
